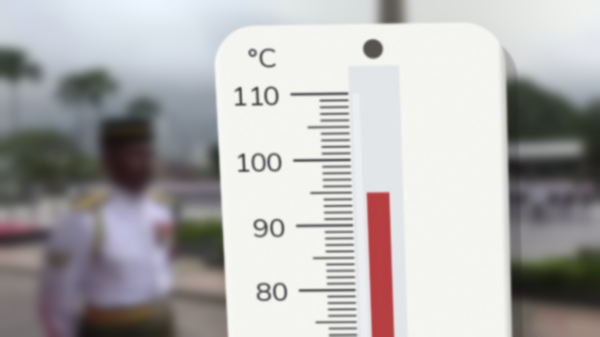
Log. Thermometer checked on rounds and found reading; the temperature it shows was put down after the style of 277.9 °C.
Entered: 95 °C
